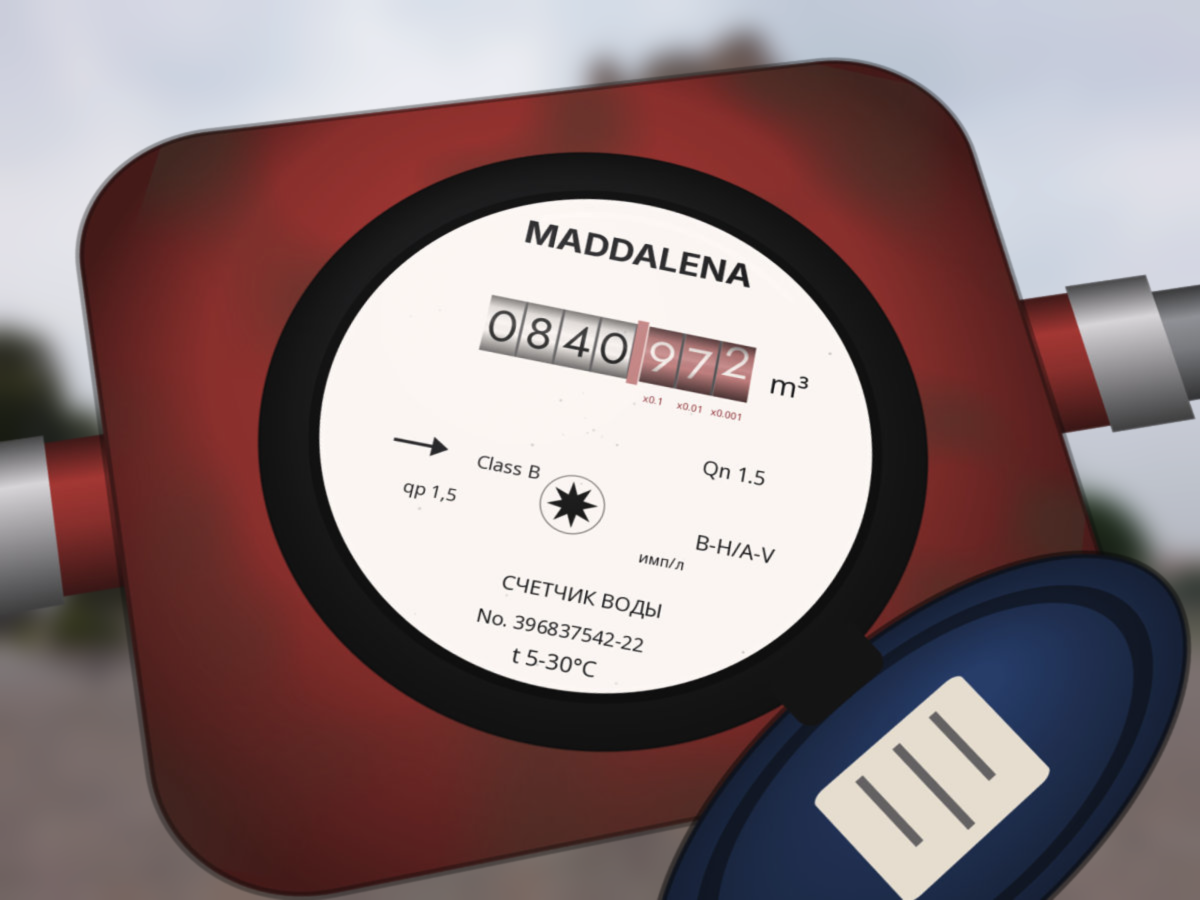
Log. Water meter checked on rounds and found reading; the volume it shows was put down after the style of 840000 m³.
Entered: 840.972 m³
